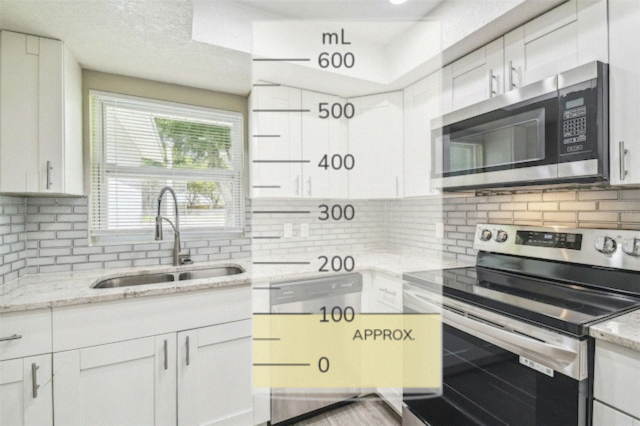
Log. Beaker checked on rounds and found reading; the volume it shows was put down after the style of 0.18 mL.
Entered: 100 mL
